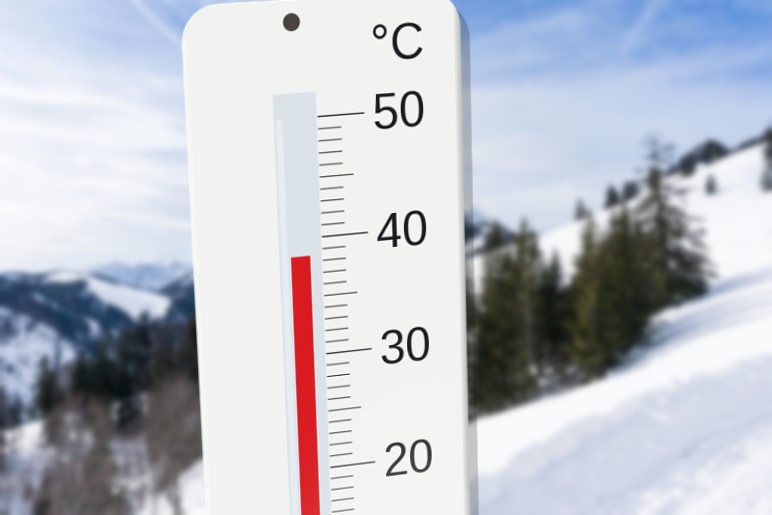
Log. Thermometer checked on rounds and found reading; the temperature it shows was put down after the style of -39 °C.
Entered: 38.5 °C
